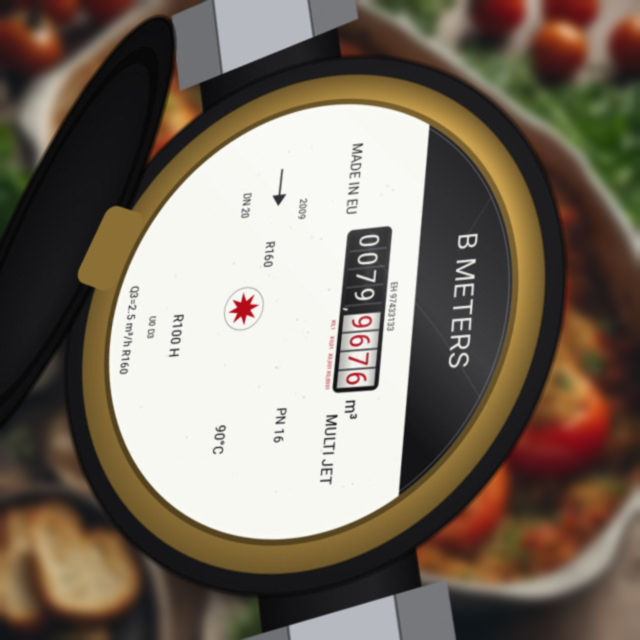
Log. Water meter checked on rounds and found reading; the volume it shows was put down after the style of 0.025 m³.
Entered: 79.9676 m³
